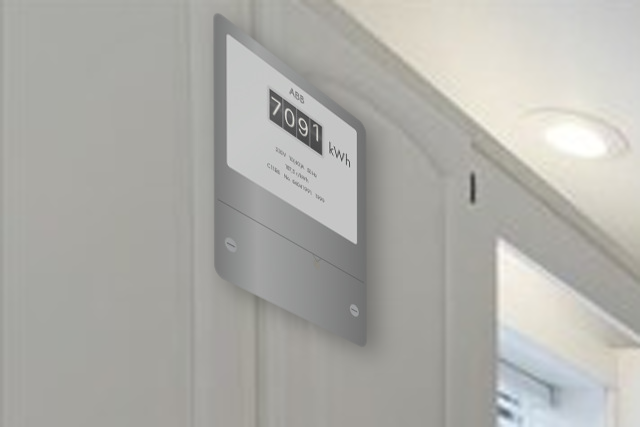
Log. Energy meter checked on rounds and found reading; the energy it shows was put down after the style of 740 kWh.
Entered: 7091 kWh
